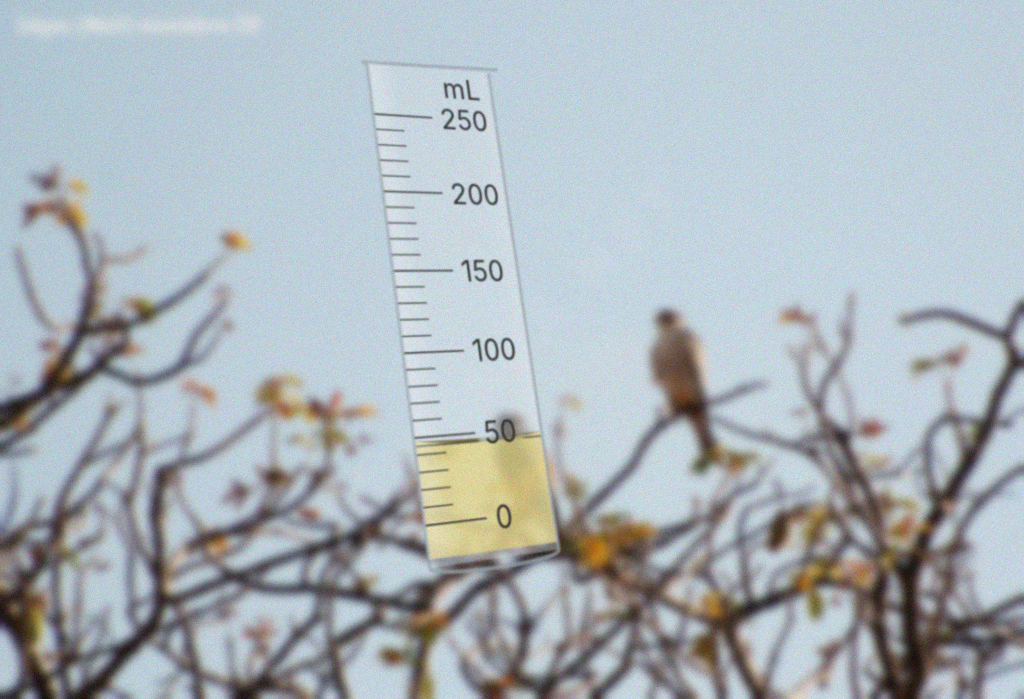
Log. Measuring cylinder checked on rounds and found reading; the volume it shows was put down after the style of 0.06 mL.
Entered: 45 mL
